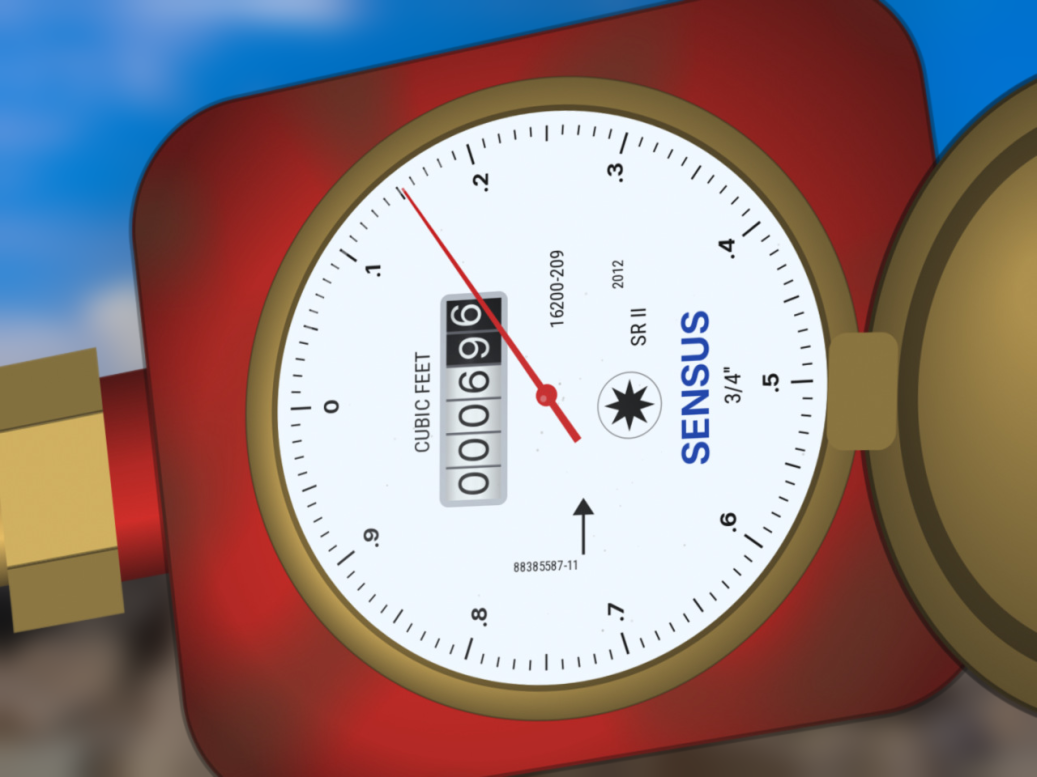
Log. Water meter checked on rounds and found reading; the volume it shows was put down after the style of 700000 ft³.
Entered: 696.15 ft³
